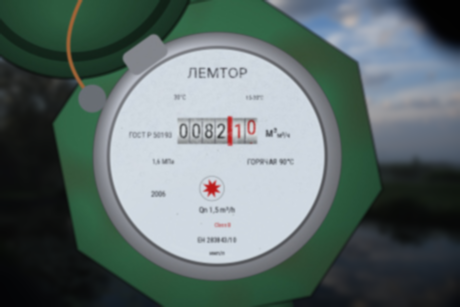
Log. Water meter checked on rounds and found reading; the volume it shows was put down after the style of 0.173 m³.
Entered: 82.10 m³
